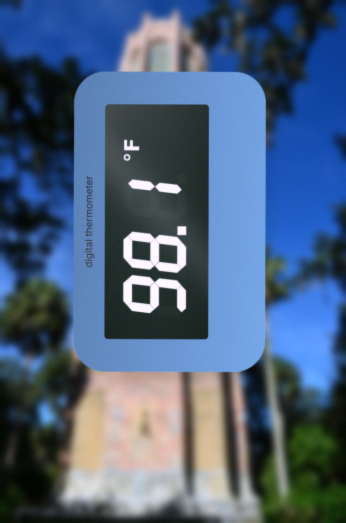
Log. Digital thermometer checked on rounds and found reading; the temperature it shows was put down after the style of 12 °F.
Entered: 98.1 °F
